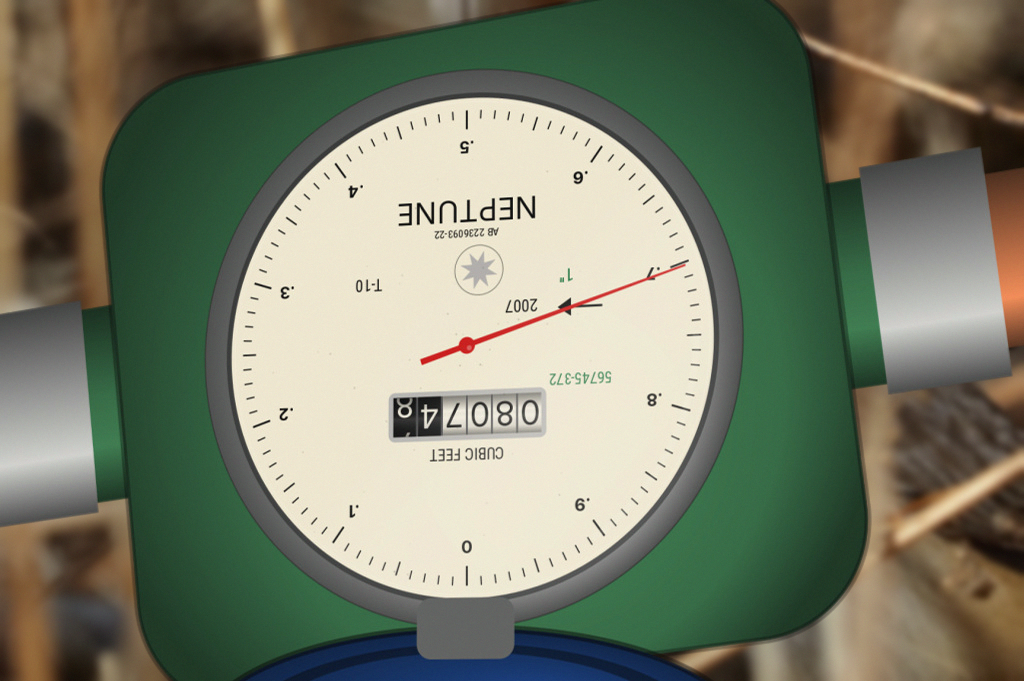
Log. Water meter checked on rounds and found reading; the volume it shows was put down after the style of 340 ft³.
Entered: 80747.70 ft³
